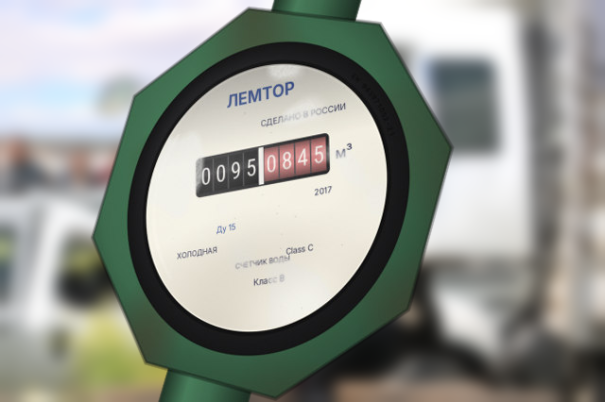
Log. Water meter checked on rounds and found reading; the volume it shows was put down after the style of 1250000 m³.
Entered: 95.0845 m³
